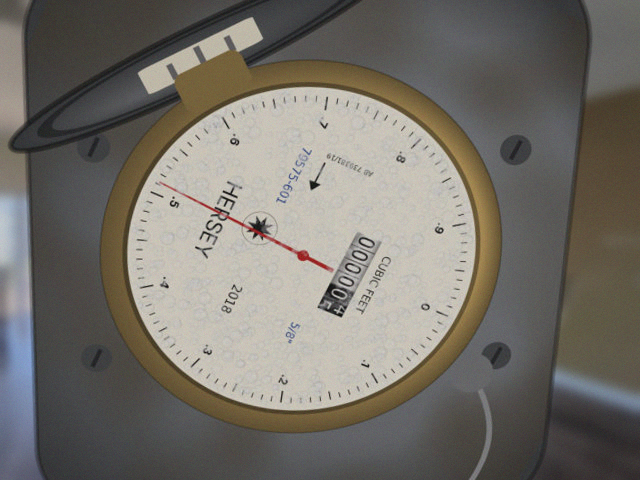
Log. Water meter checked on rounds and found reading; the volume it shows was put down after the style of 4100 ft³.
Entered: 4.51 ft³
